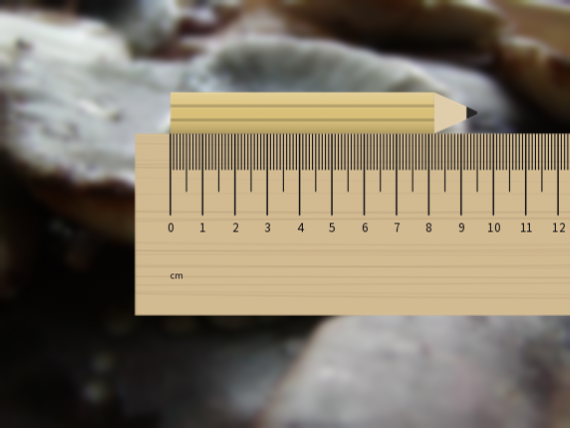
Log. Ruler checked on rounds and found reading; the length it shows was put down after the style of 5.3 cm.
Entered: 9.5 cm
